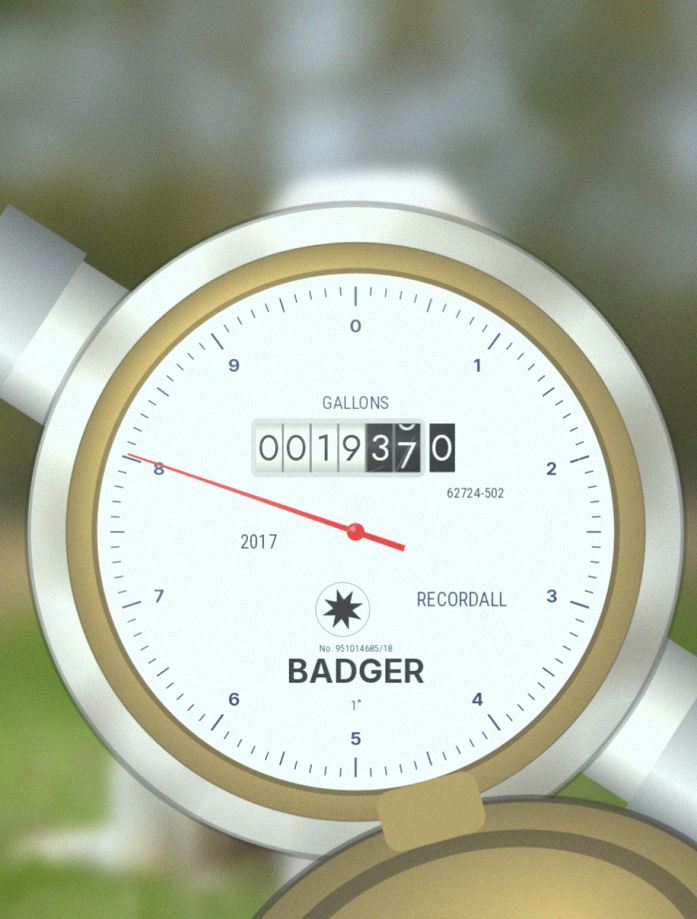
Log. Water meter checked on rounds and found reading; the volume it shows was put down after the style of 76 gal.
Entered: 19368.0 gal
